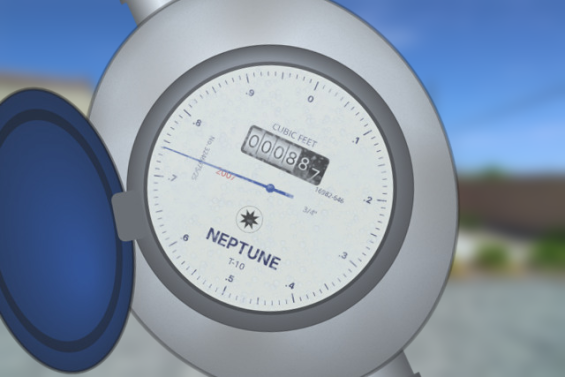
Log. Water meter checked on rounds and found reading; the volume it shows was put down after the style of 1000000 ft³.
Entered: 886.74 ft³
